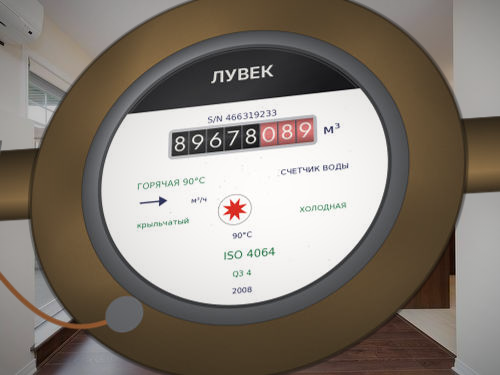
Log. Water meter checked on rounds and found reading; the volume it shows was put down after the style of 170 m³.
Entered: 89678.089 m³
